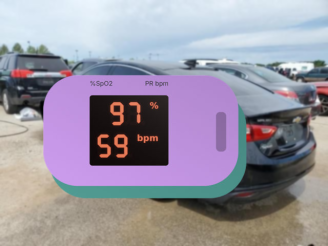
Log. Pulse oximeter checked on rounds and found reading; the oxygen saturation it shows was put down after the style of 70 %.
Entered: 97 %
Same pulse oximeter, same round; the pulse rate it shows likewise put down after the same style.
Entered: 59 bpm
